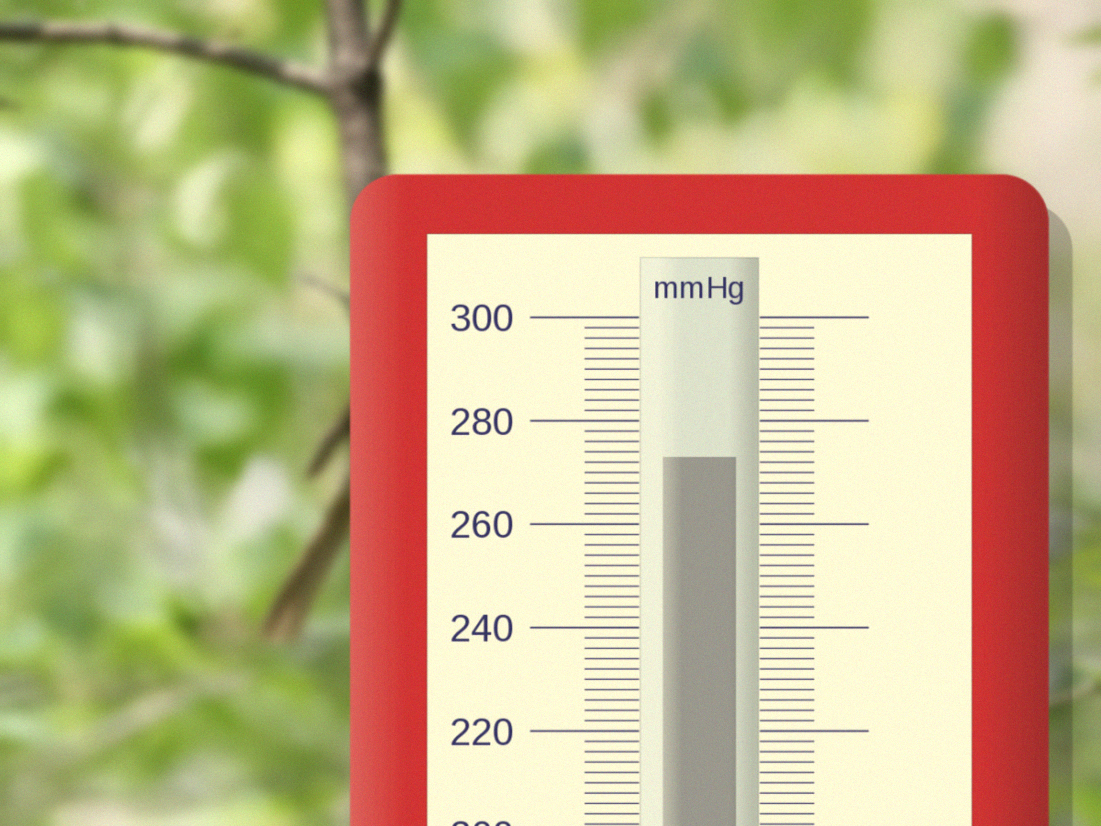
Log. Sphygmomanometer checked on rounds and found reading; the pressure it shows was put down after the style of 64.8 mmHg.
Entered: 273 mmHg
